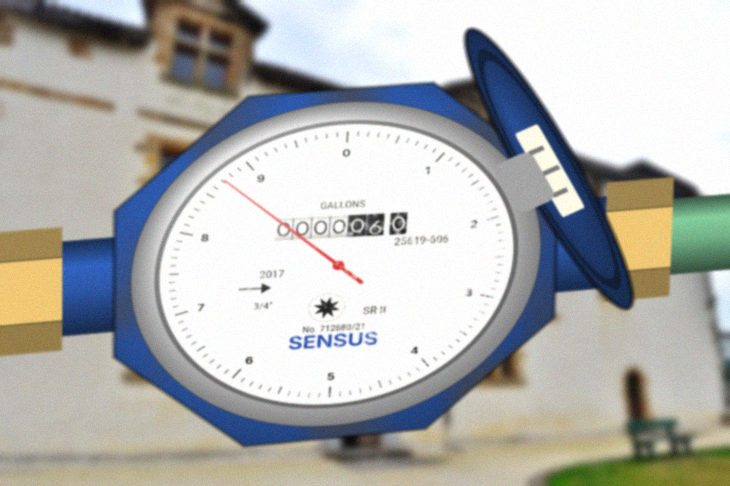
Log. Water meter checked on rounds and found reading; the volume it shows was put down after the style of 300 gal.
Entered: 58.7 gal
